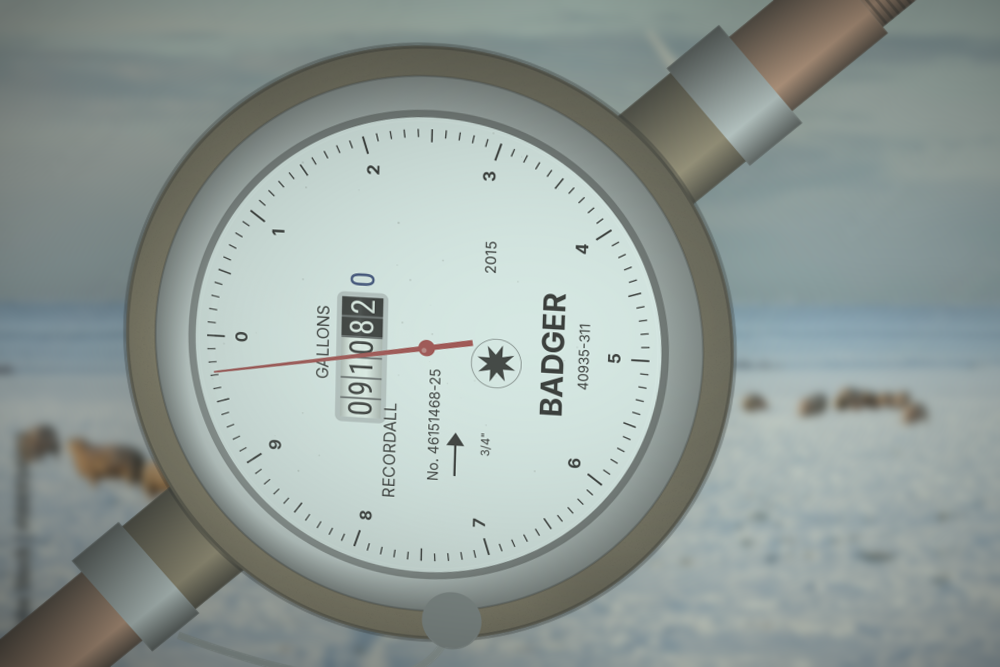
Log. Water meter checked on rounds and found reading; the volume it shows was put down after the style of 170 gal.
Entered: 910819.7 gal
